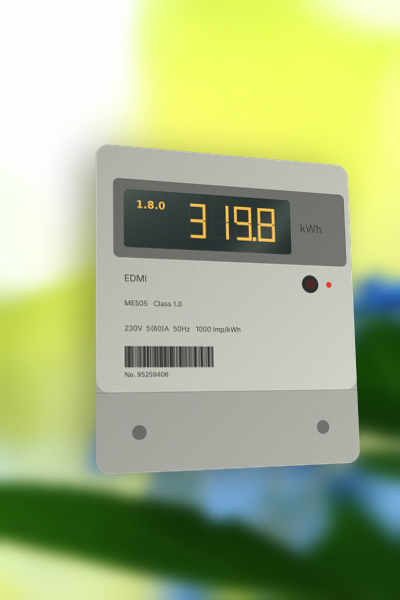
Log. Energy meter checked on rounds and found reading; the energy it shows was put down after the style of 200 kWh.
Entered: 319.8 kWh
